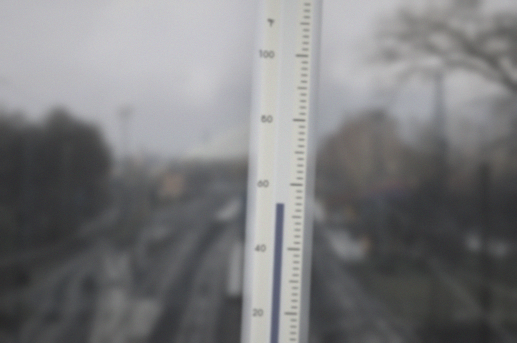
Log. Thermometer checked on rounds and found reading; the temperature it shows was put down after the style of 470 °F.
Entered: 54 °F
